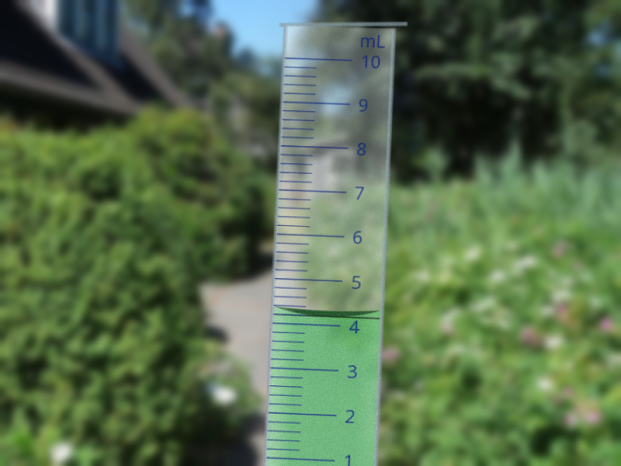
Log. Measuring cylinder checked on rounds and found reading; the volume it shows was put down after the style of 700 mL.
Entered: 4.2 mL
